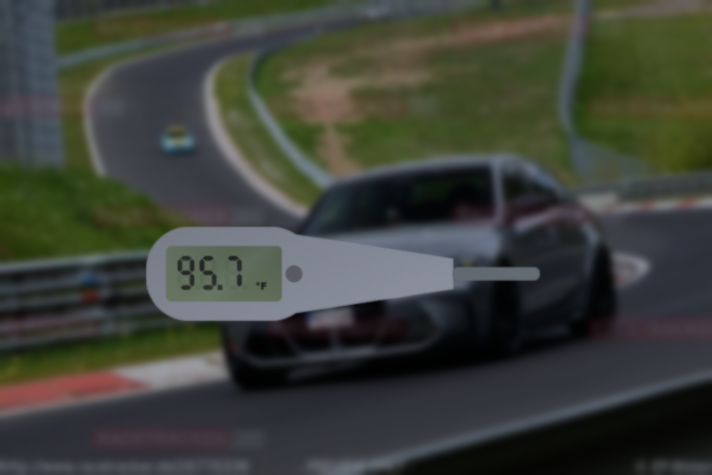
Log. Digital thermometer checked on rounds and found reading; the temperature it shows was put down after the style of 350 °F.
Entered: 95.7 °F
